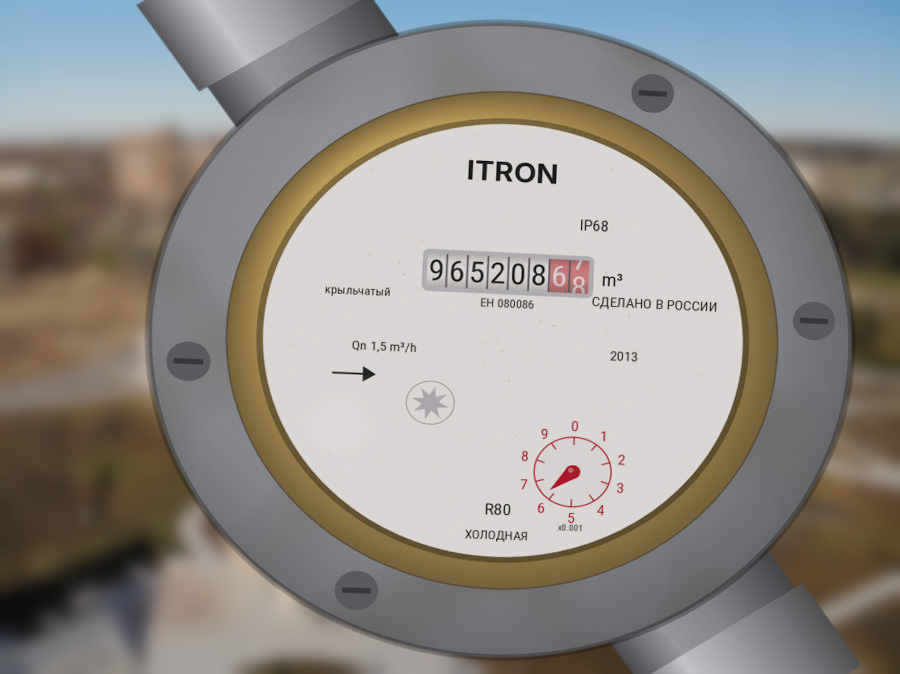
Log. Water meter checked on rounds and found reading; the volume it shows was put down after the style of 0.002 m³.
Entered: 965208.676 m³
